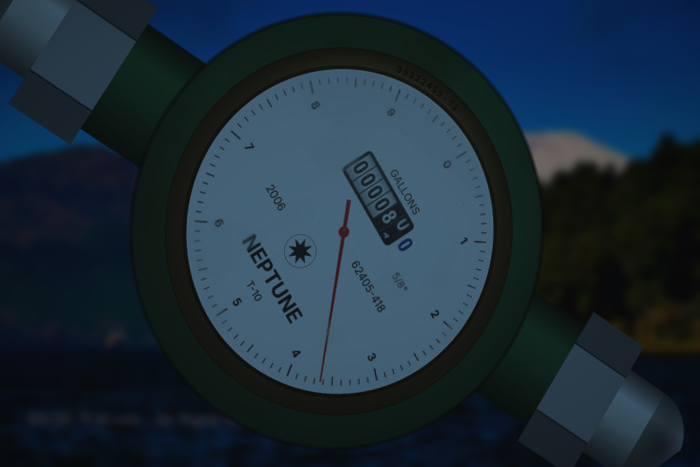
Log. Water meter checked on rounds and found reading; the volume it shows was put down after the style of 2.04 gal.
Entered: 803.6 gal
